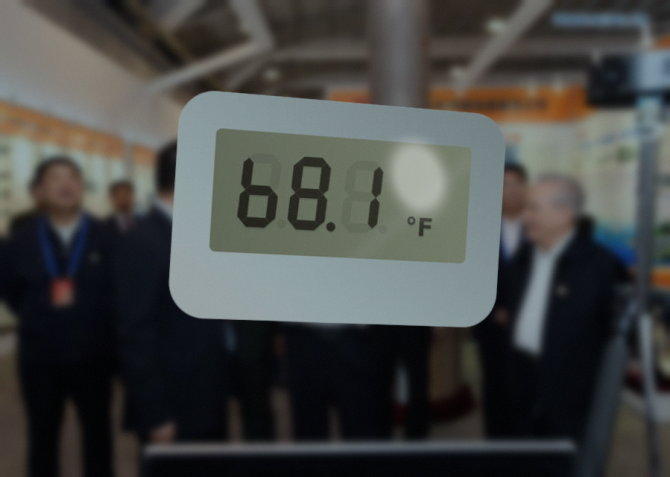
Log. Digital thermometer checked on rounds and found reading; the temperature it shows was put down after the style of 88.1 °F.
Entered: 68.1 °F
